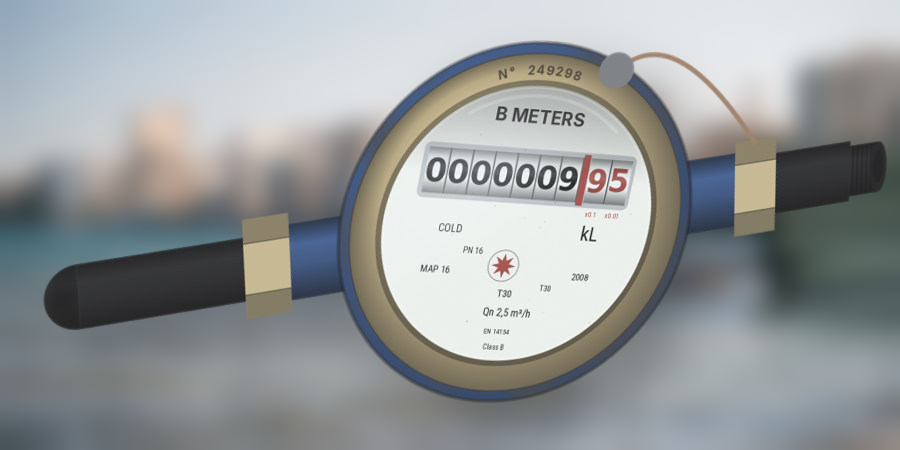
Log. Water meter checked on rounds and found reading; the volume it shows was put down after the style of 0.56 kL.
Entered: 9.95 kL
